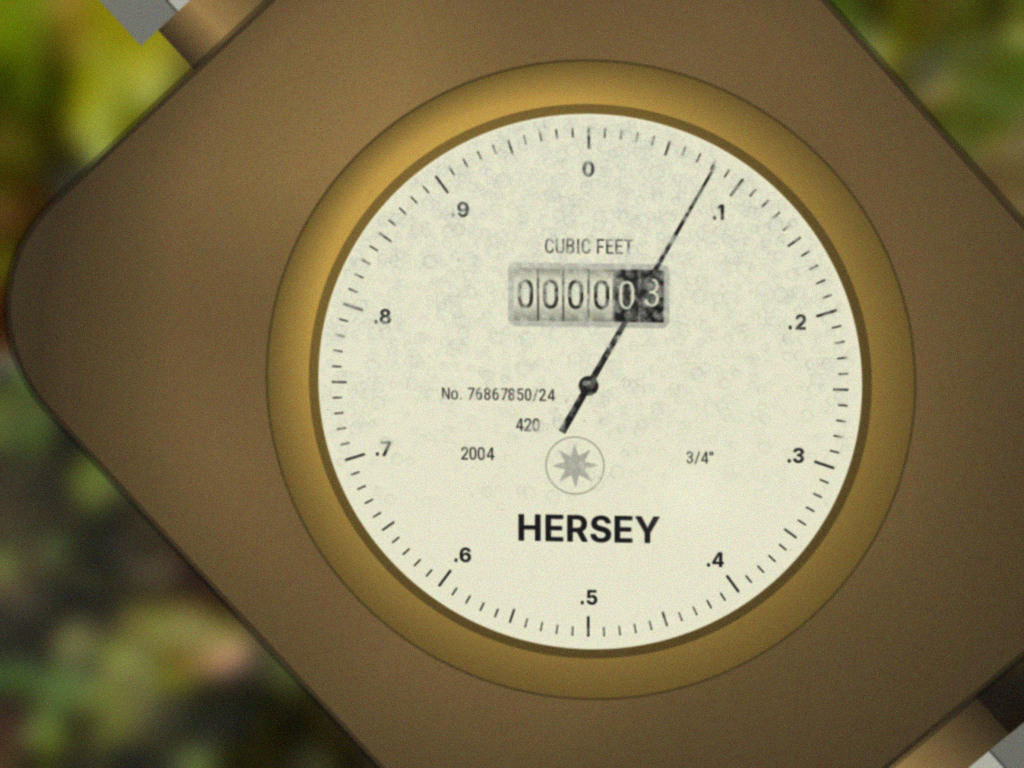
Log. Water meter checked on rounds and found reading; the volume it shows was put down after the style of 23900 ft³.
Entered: 3.08 ft³
